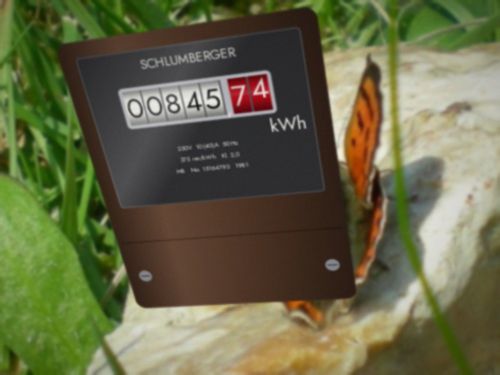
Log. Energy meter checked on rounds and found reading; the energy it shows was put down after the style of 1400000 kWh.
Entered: 845.74 kWh
